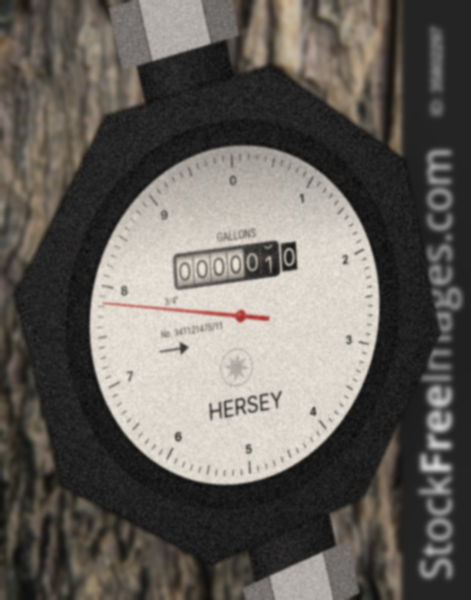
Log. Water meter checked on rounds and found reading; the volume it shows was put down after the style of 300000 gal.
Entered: 7.8 gal
